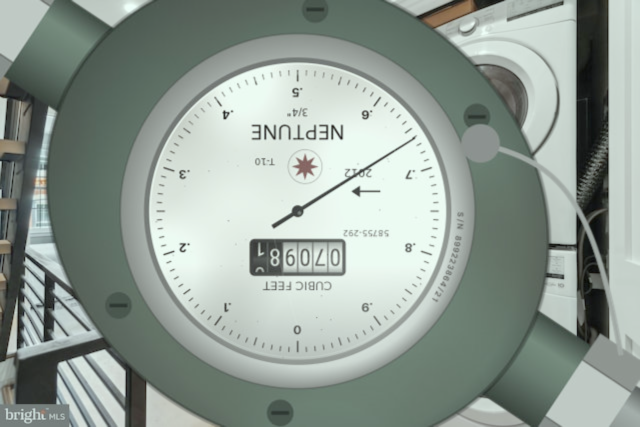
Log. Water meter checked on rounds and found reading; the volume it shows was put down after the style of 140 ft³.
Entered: 70980.66 ft³
